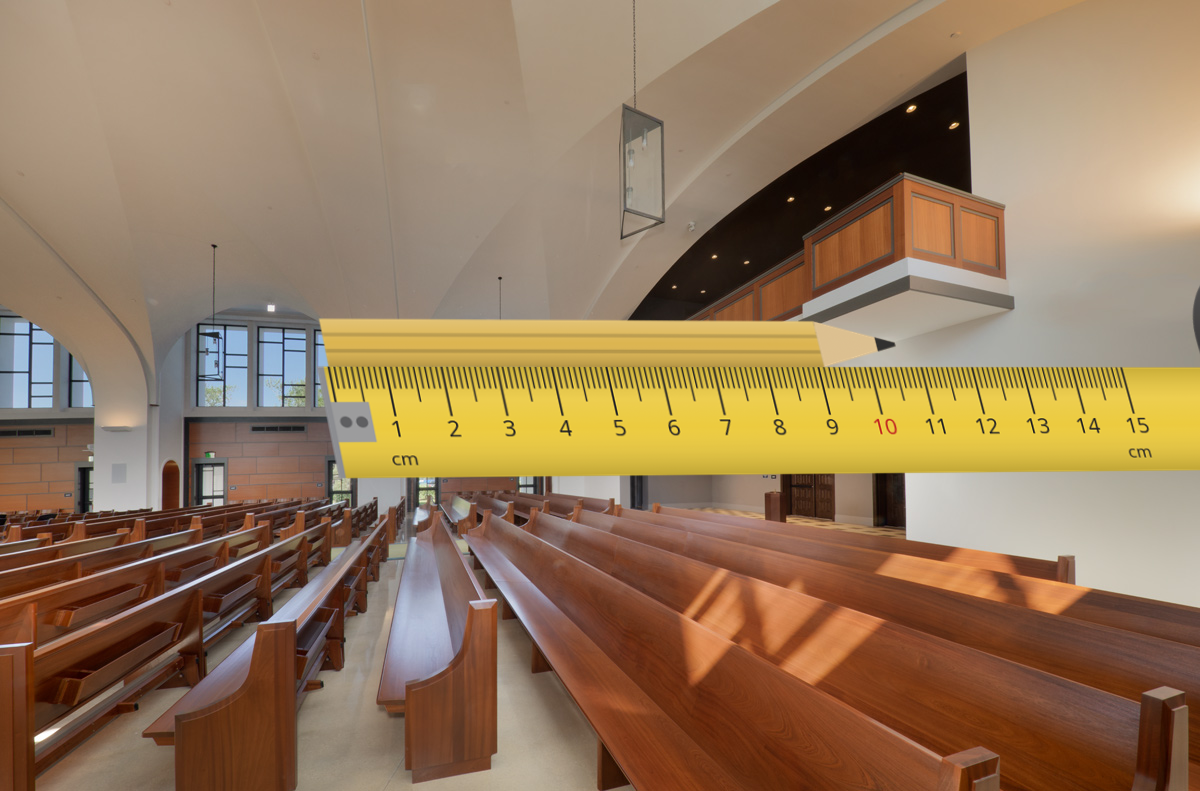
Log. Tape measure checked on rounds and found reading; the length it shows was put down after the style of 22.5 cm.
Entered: 10.6 cm
